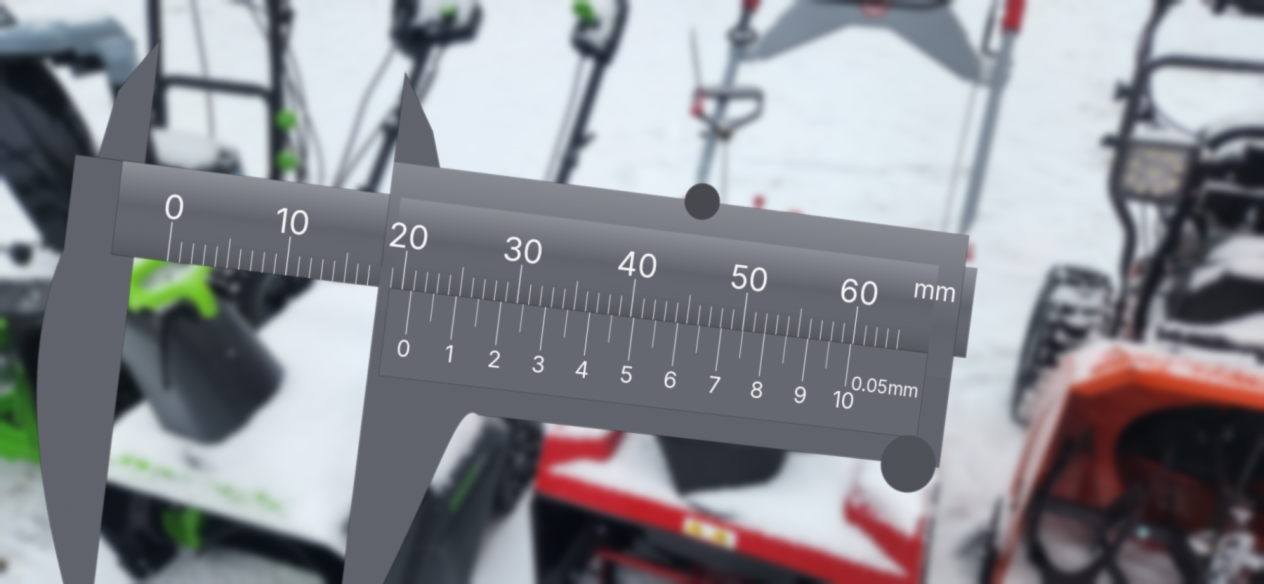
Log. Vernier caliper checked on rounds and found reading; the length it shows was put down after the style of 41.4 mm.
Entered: 20.8 mm
